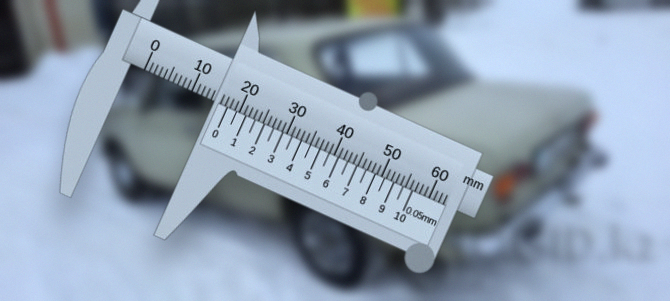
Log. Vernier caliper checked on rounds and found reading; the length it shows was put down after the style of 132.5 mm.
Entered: 17.5 mm
